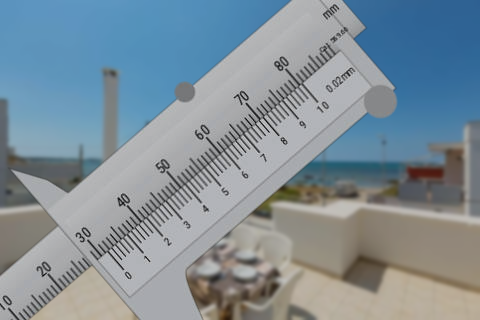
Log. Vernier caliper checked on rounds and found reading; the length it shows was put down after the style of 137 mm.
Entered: 31.5 mm
